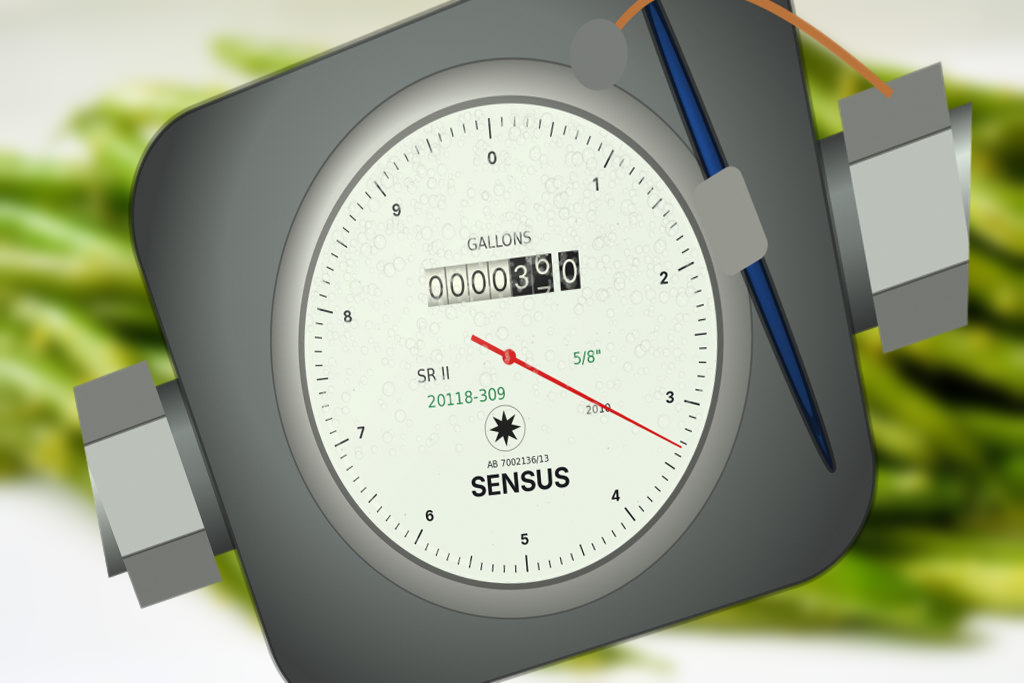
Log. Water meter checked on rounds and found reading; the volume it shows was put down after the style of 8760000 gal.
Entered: 363.3 gal
